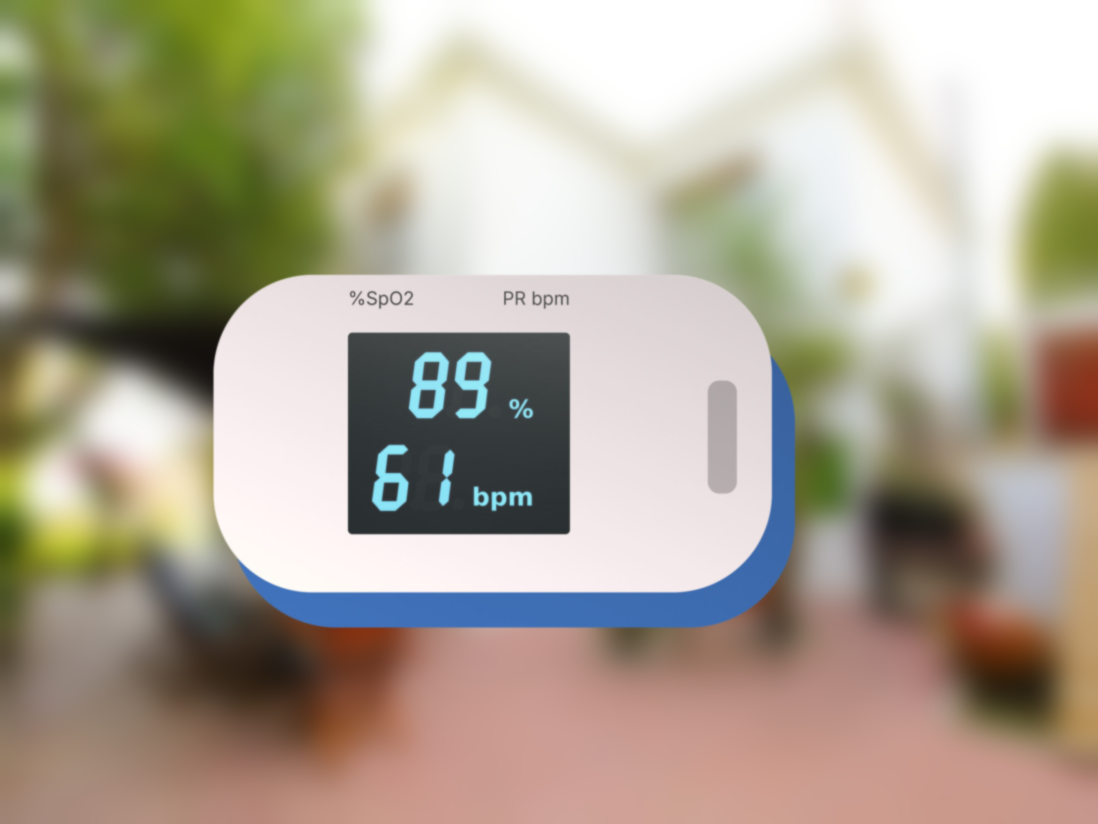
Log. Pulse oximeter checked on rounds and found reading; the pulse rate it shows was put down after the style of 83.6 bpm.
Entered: 61 bpm
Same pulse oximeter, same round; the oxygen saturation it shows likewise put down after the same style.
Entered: 89 %
